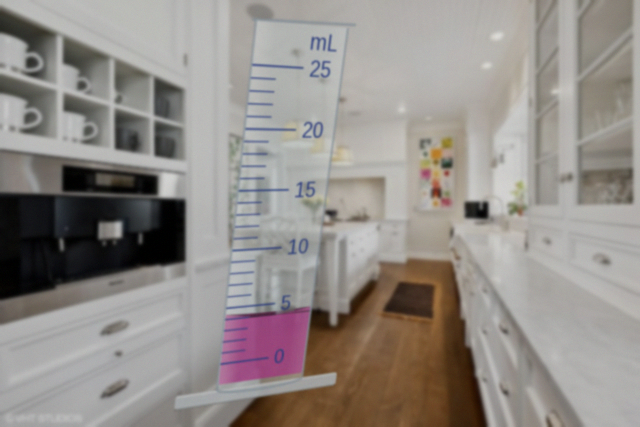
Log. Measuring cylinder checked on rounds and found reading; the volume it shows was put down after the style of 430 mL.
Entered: 4 mL
